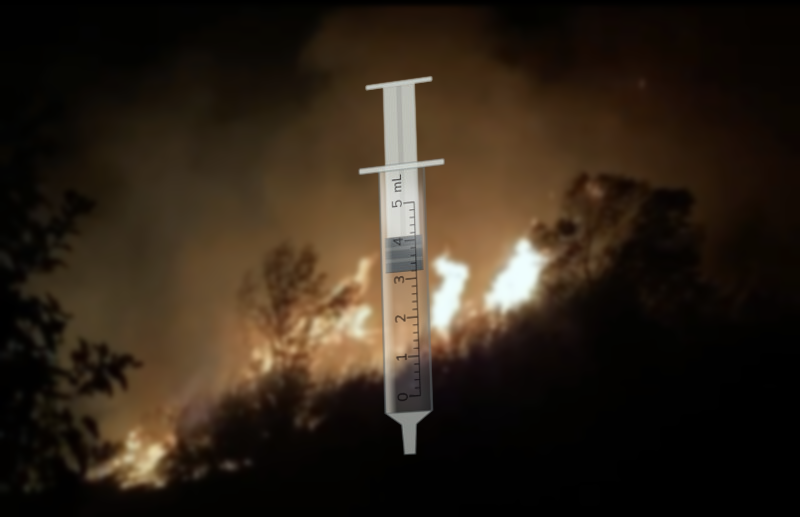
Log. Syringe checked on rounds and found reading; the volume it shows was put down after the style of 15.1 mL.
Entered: 3.2 mL
